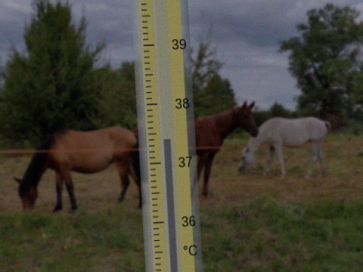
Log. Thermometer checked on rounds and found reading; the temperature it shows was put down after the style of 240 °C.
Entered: 37.4 °C
